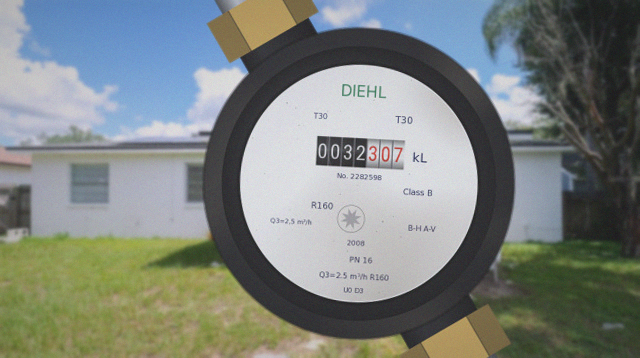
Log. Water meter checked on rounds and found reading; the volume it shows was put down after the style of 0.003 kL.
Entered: 32.307 kL
